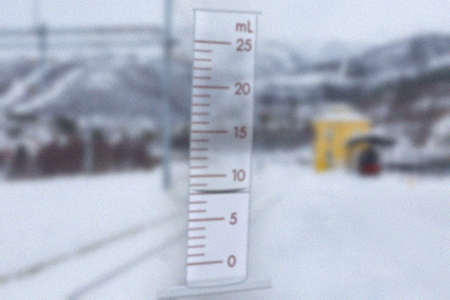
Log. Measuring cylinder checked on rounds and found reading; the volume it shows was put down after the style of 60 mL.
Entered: 8 mL
